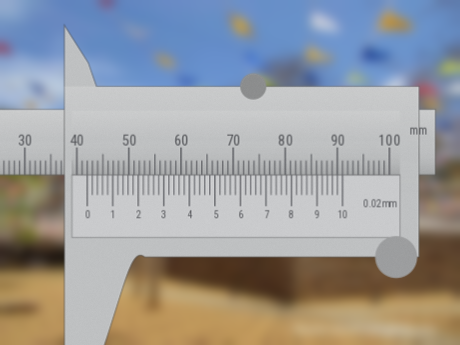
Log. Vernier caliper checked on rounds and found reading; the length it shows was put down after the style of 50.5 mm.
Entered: 42.0 mm
